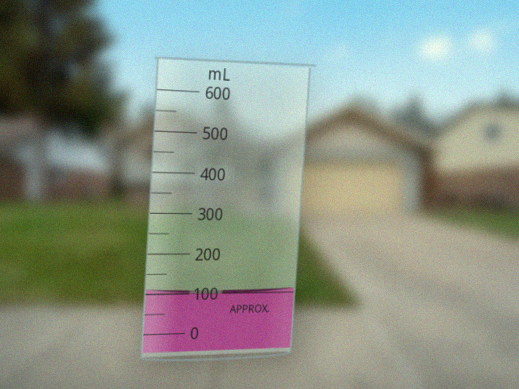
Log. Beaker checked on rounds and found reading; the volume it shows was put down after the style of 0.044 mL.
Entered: 100 mL
